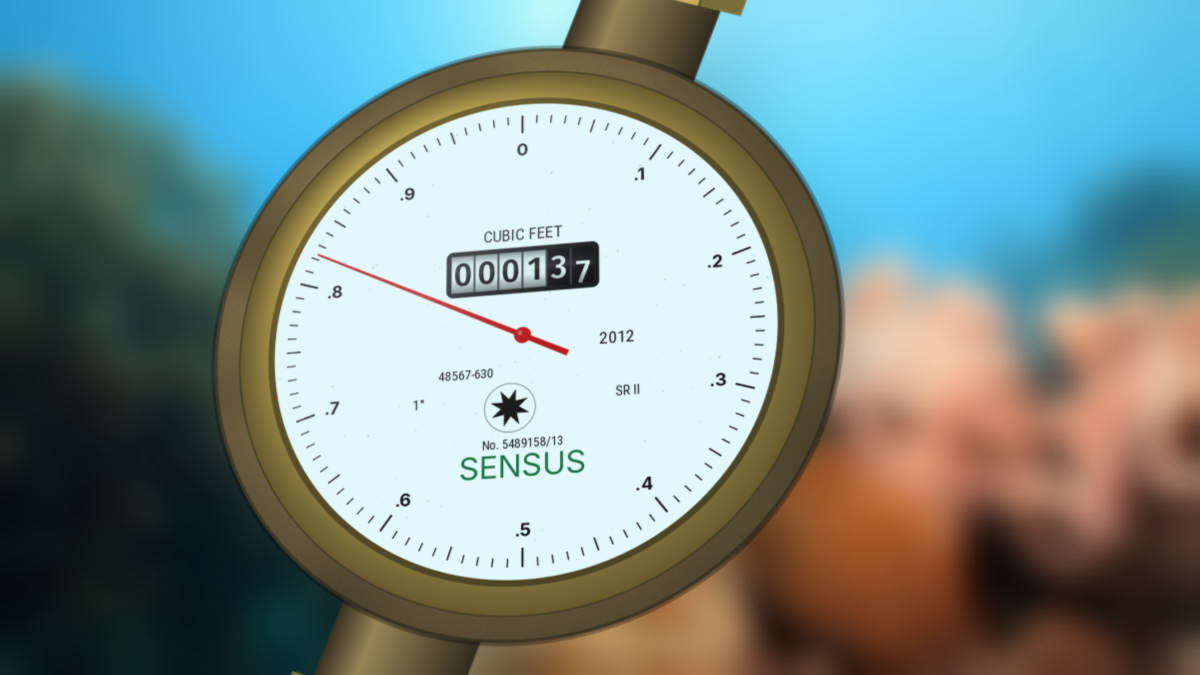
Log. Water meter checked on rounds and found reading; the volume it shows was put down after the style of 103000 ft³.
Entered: 136.82 ft³
